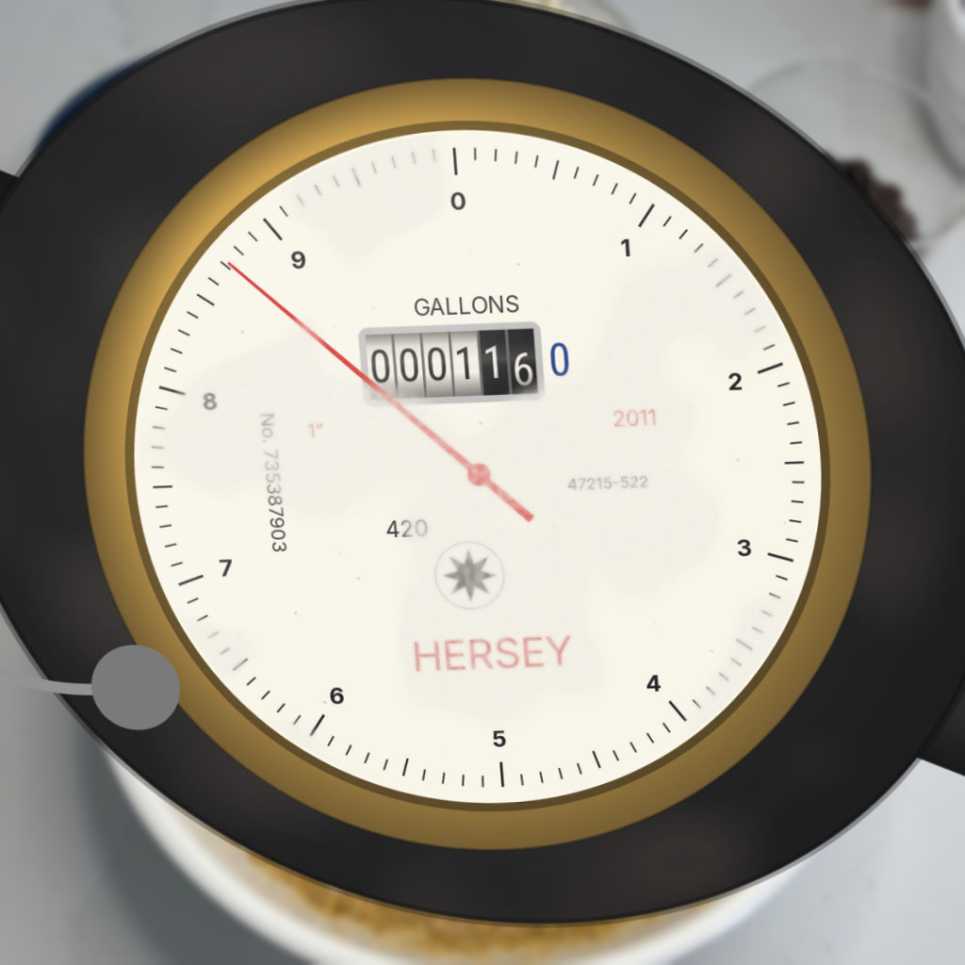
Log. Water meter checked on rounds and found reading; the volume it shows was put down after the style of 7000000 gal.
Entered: 1158.7 gal
